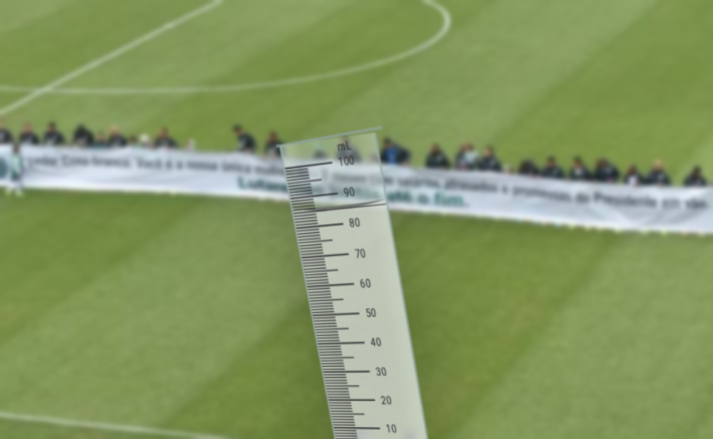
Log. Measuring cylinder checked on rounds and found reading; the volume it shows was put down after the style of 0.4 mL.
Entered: 85 mL
